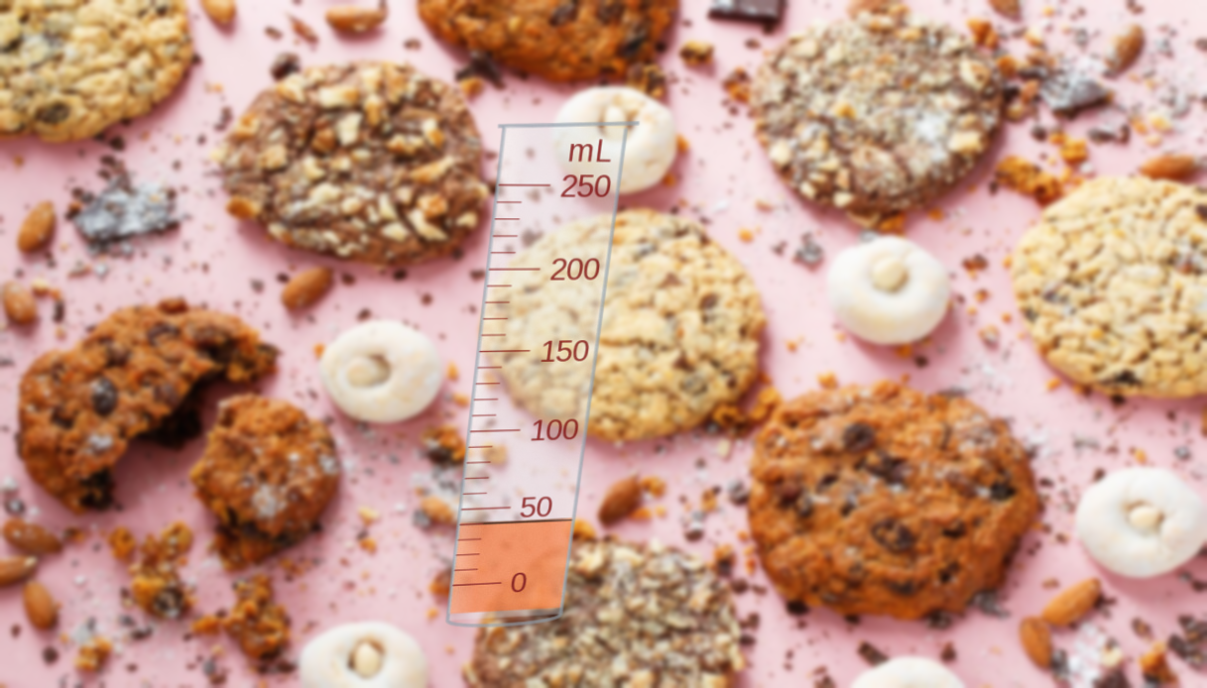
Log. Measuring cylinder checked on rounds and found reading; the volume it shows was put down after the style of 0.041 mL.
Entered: 40 mL
